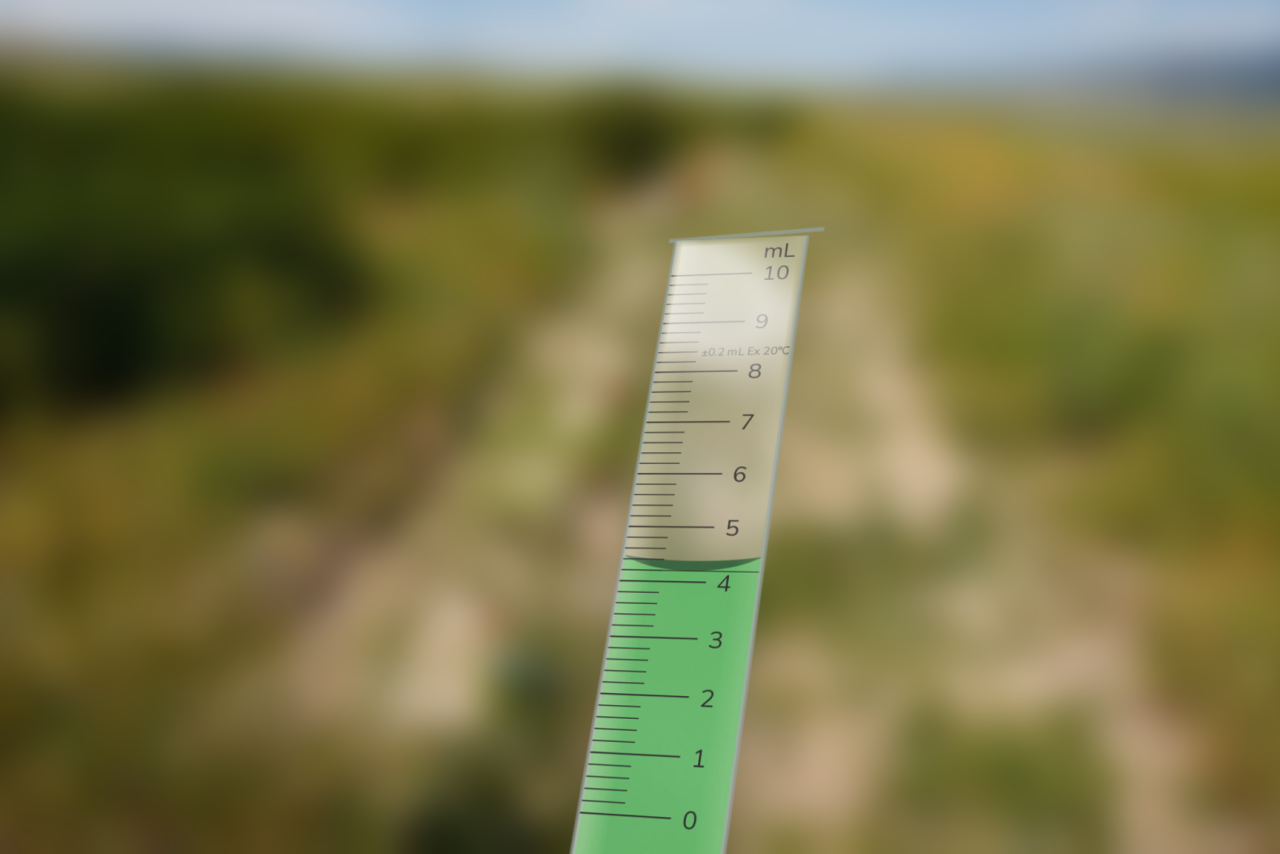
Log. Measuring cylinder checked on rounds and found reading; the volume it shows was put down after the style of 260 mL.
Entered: 4.2 mL
